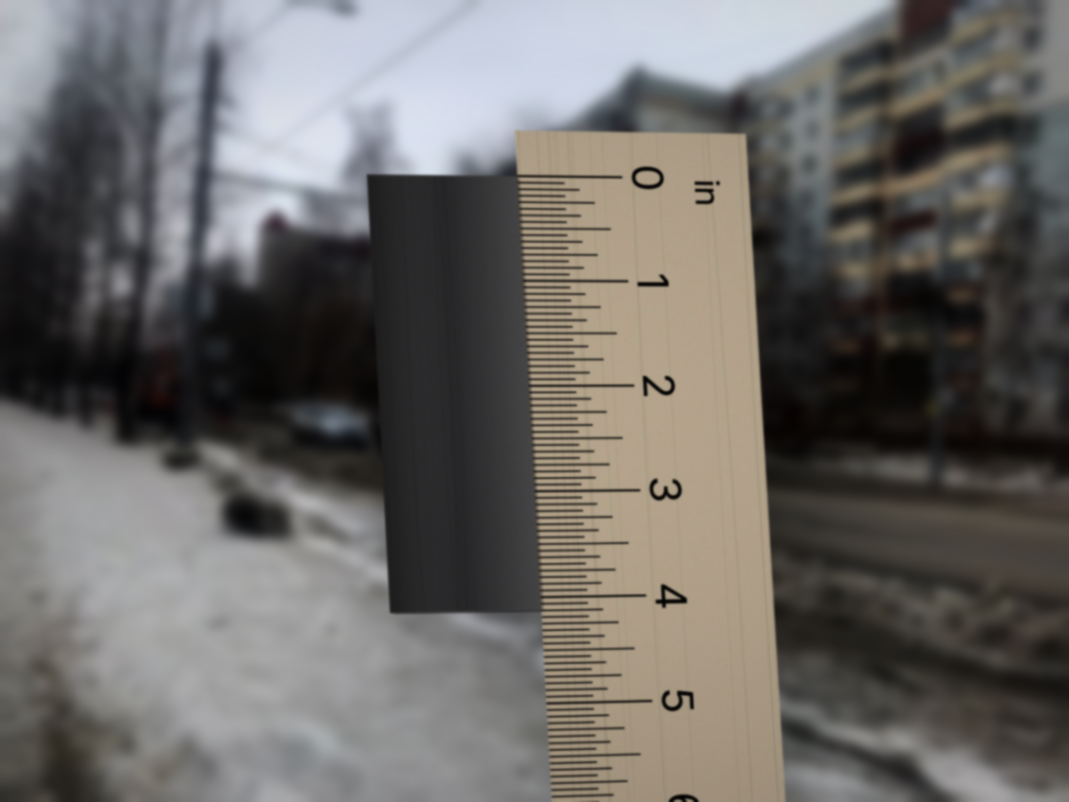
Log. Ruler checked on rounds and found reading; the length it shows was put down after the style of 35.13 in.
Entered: 4.125 in
